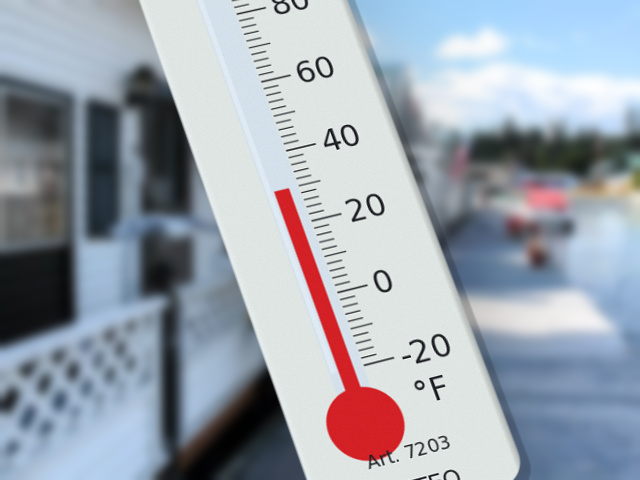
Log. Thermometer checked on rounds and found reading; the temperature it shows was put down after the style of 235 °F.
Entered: 30 °F
